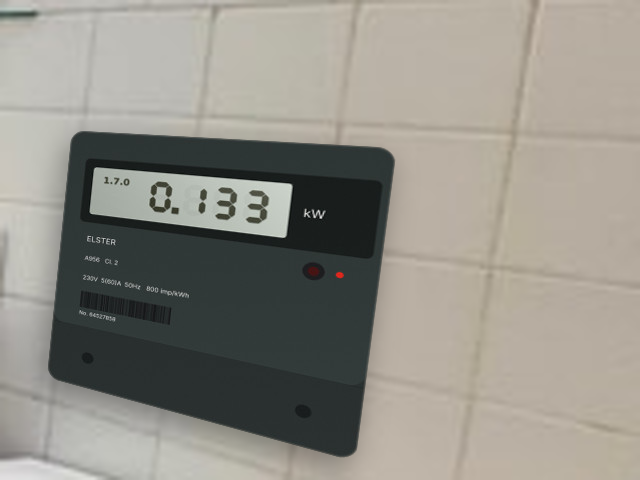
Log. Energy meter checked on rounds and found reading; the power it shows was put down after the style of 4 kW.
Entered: 0.133 kW
